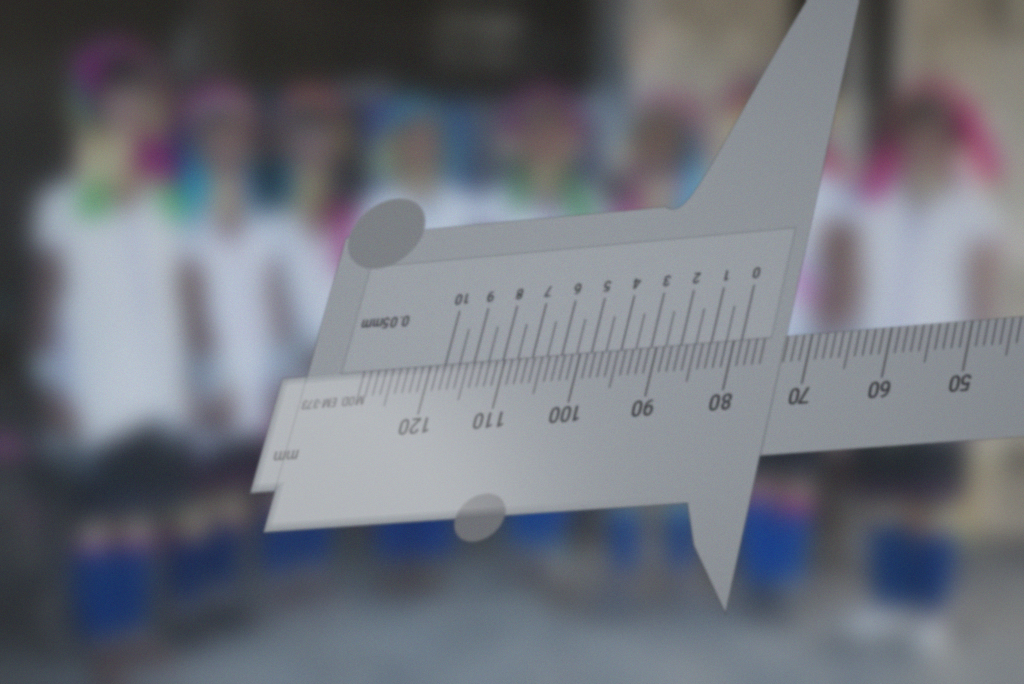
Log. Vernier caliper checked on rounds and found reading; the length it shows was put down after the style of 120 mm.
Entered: 79.0 mm
